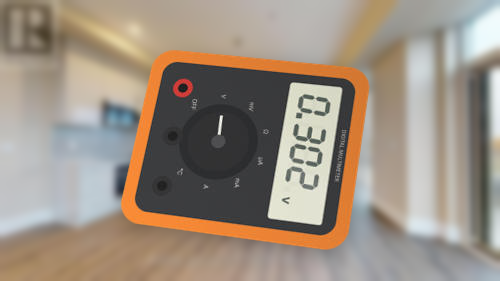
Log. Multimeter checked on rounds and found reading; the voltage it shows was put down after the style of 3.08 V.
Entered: 0.302 V
